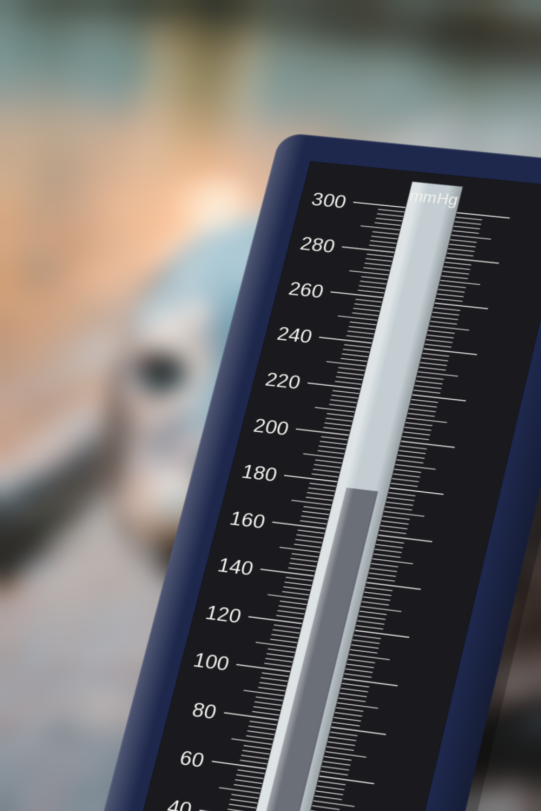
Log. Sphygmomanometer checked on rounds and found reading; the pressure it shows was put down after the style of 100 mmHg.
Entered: 178 mmHg
